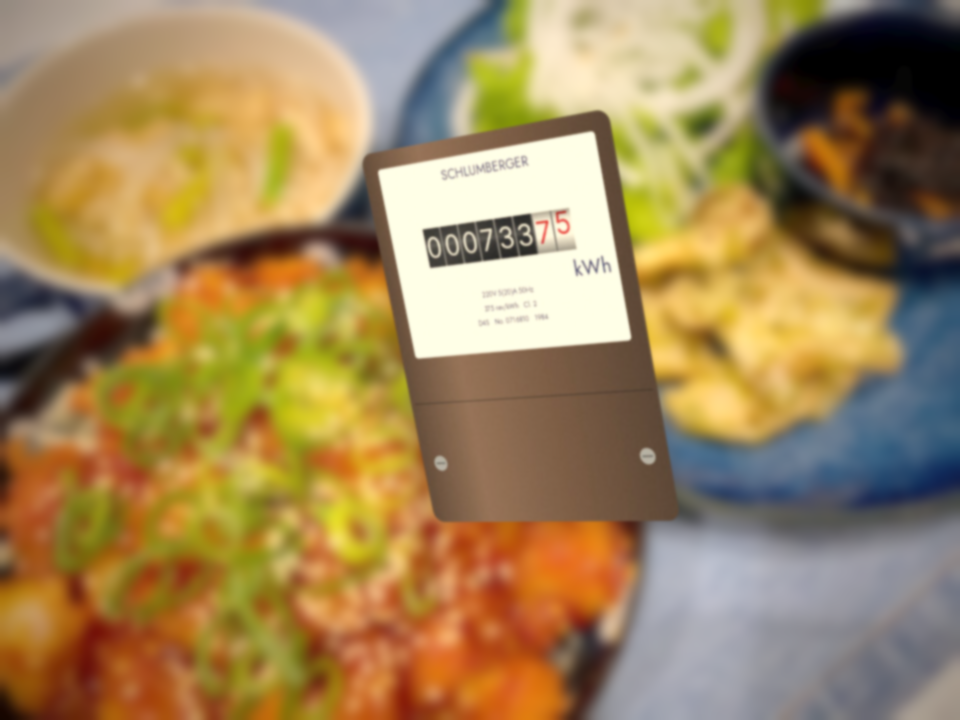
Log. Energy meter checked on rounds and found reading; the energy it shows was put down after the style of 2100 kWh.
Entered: 733.75 kWh
